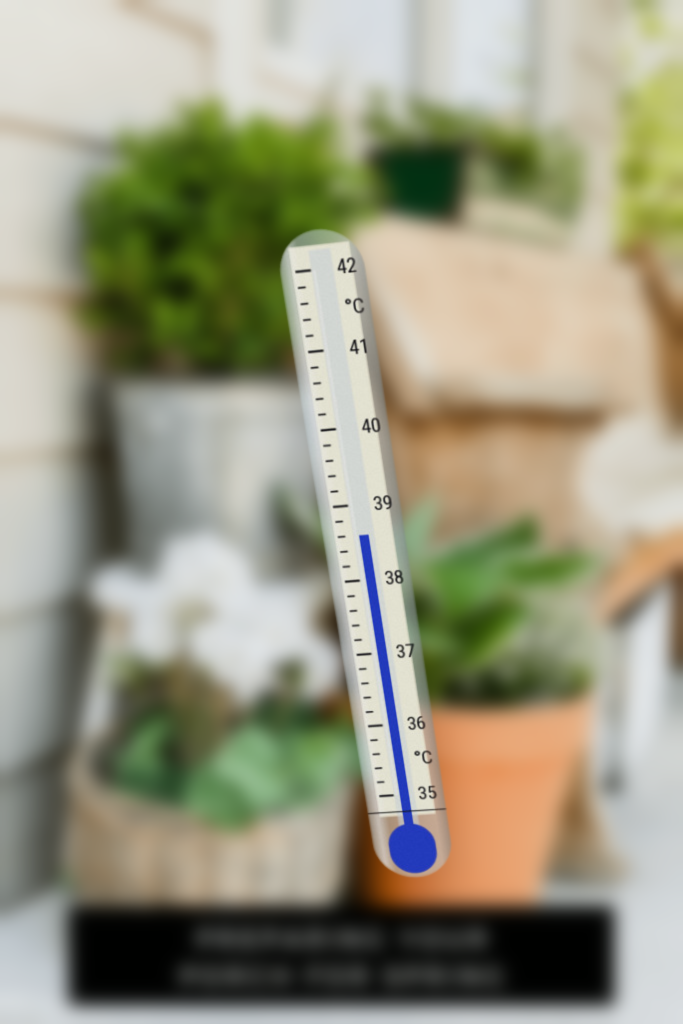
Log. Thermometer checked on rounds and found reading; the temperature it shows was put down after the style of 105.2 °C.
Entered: 38.6 °C
